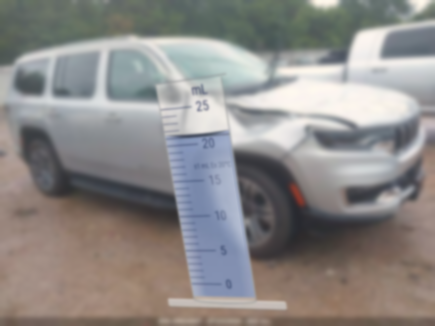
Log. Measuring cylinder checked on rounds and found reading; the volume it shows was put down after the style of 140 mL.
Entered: 21 mL
